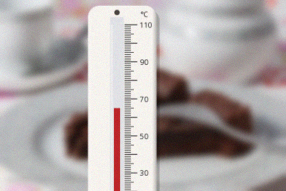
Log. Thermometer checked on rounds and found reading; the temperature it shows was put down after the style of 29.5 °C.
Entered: 65 °C
